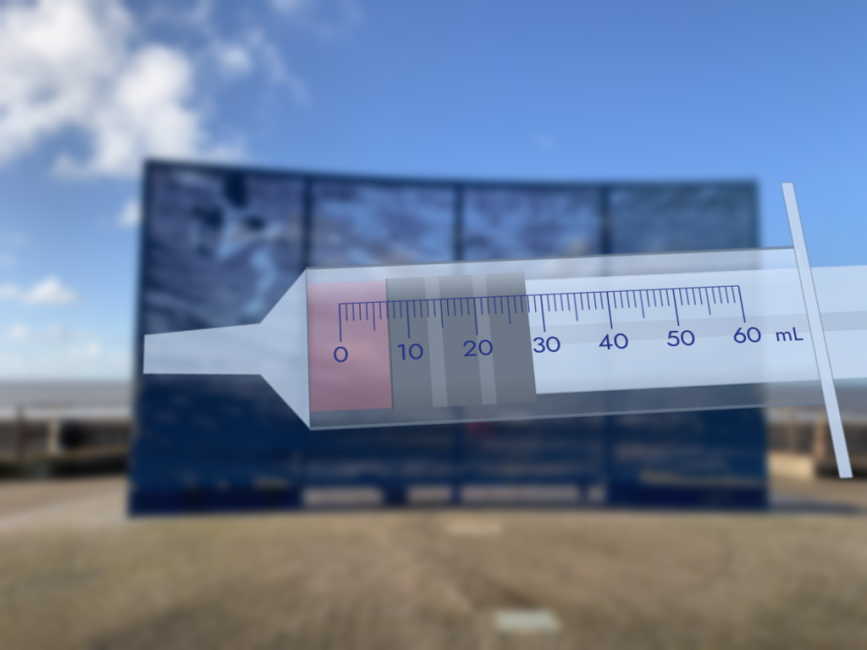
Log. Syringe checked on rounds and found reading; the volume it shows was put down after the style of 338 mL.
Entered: 7 mL
